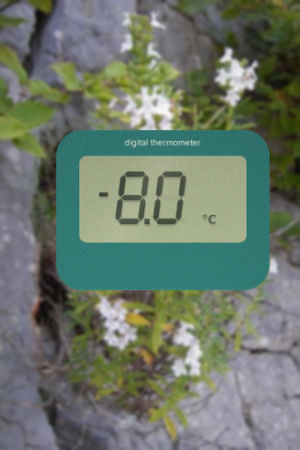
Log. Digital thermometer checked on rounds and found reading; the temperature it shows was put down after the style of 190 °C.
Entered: -8.0 °C
